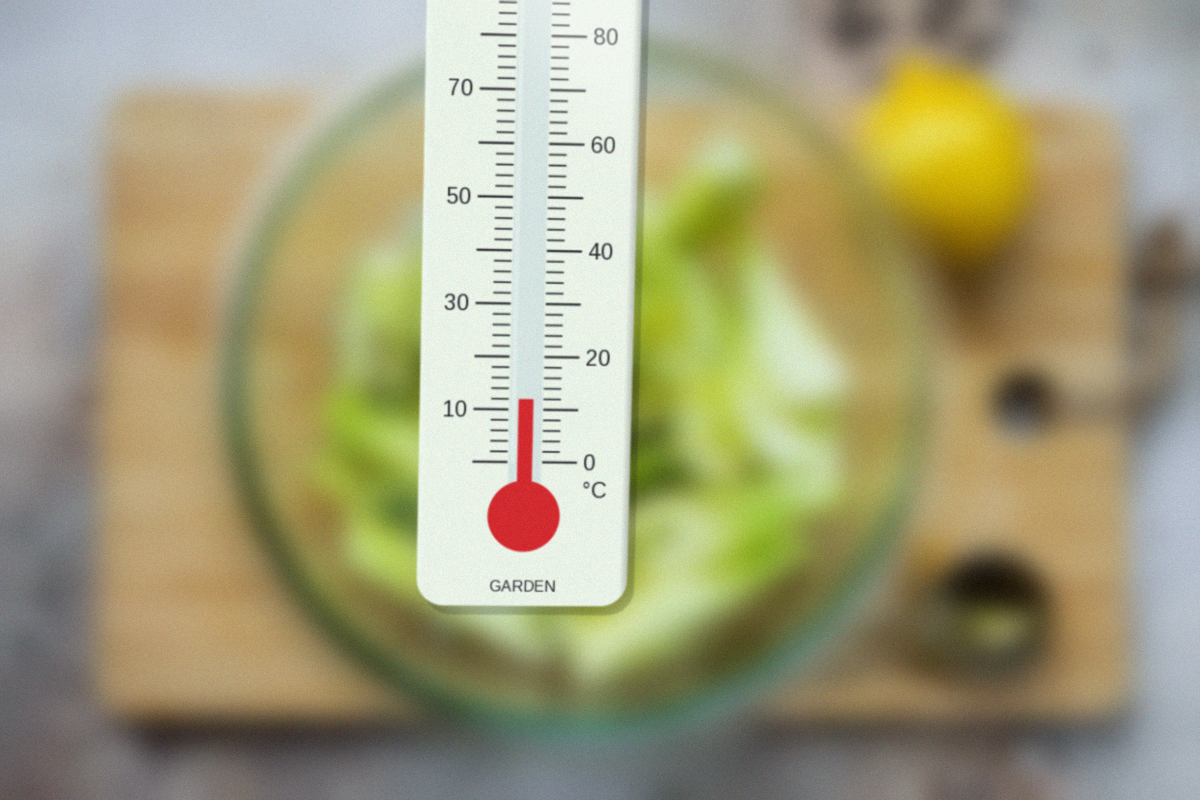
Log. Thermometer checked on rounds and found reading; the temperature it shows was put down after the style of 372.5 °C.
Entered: 12 °C
